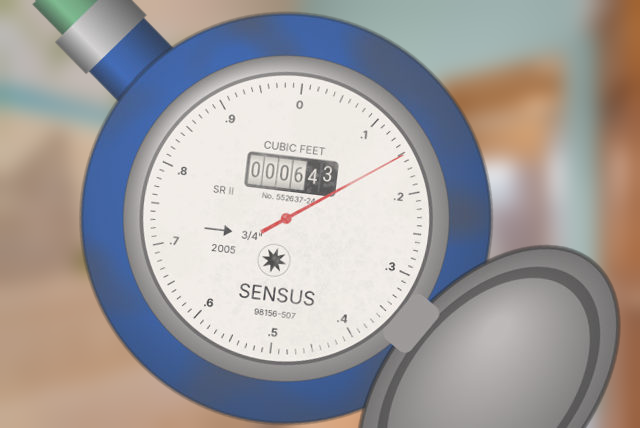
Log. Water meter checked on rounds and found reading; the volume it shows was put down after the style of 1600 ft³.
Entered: 643.15 ft³
